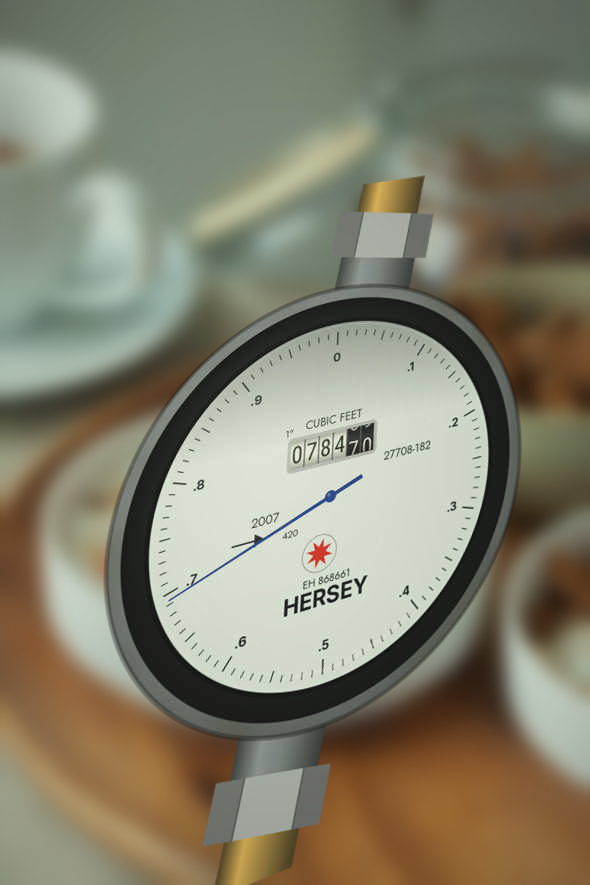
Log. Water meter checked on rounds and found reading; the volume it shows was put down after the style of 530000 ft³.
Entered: 78469.69 ft³
